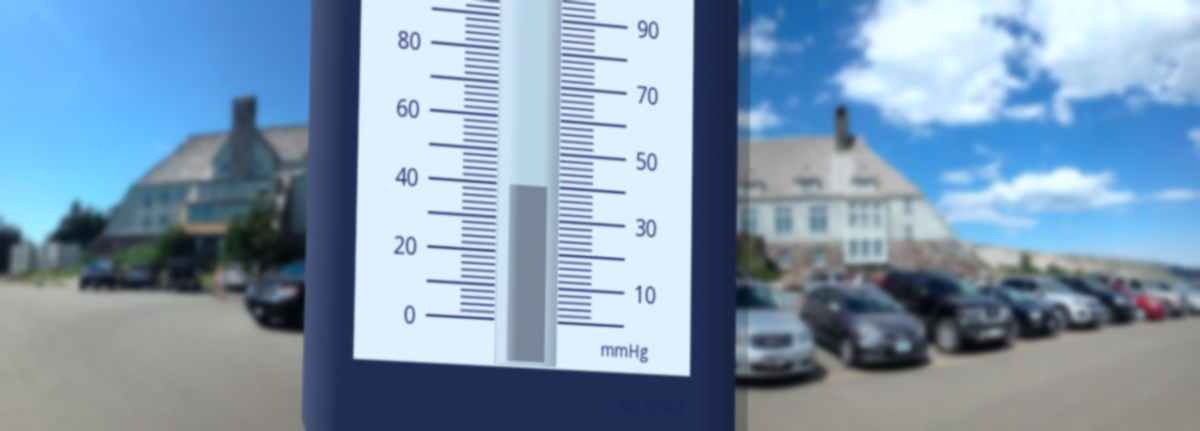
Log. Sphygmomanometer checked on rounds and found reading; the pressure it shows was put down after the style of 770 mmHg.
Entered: 40 mmHg
